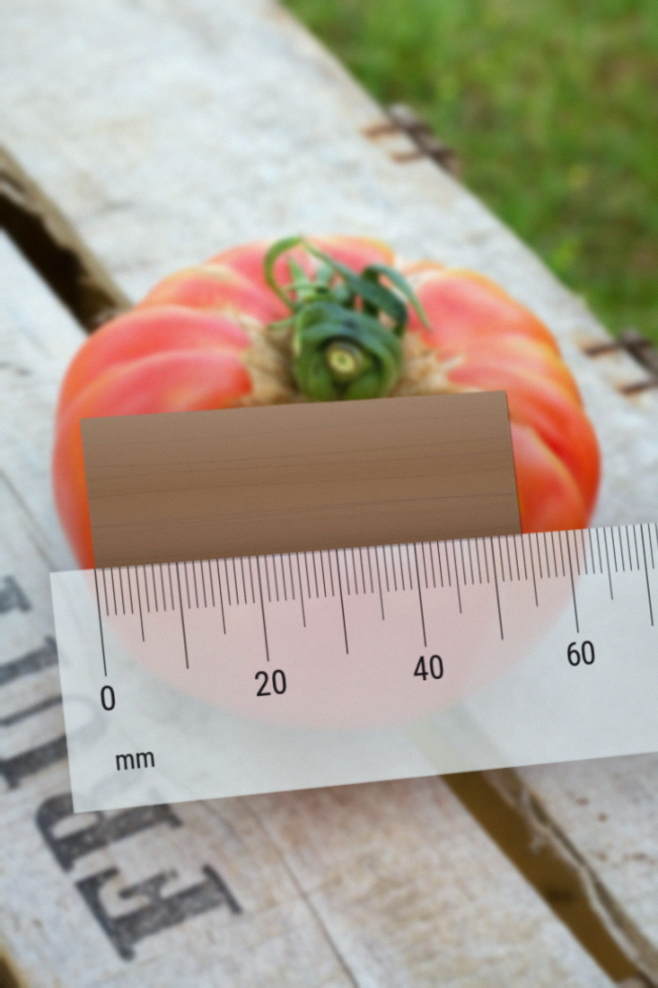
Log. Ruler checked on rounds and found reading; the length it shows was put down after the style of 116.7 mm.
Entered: 54 mm
